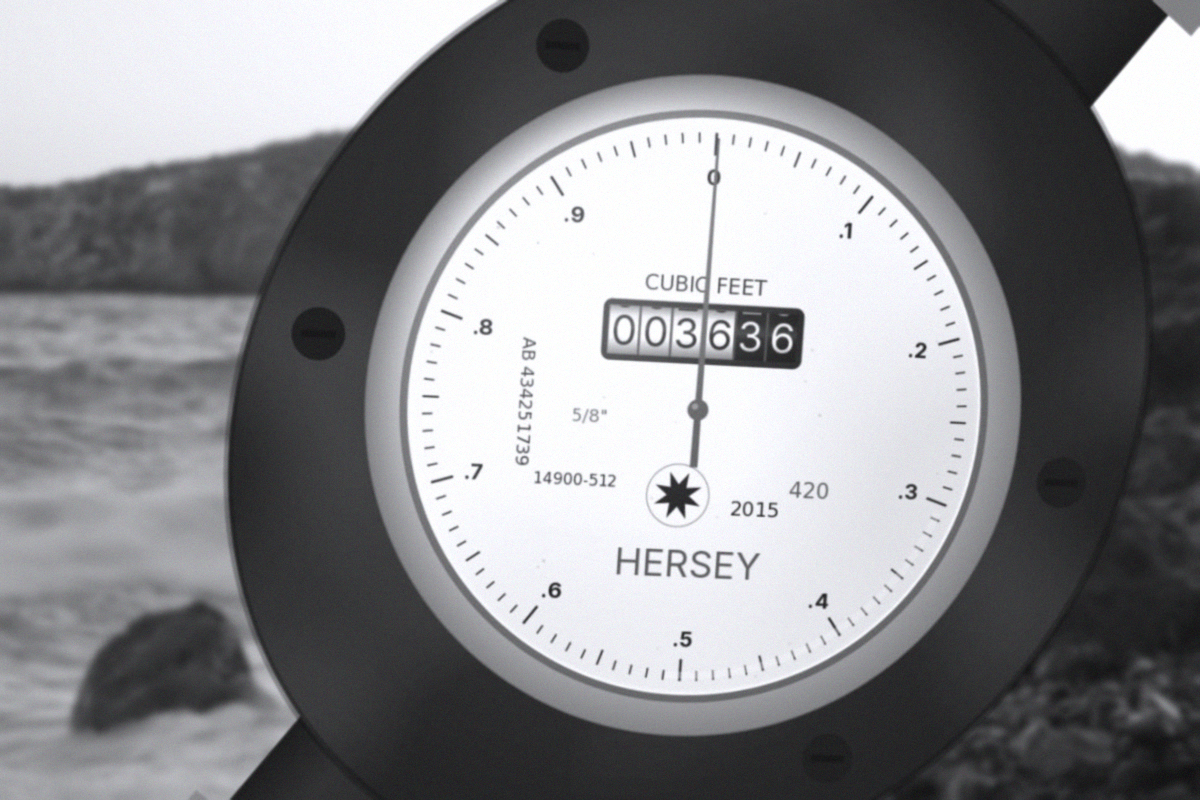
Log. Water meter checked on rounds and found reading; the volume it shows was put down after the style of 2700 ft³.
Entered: 3636.00 ft³
